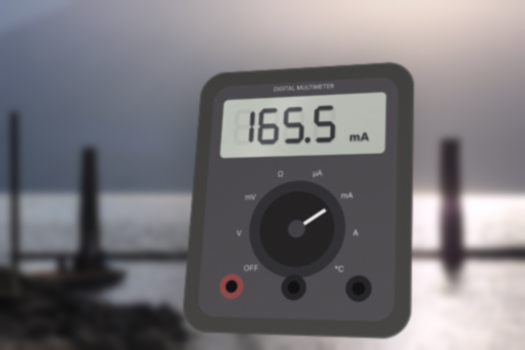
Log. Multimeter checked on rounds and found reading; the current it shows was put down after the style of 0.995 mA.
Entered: 165.5 mA
